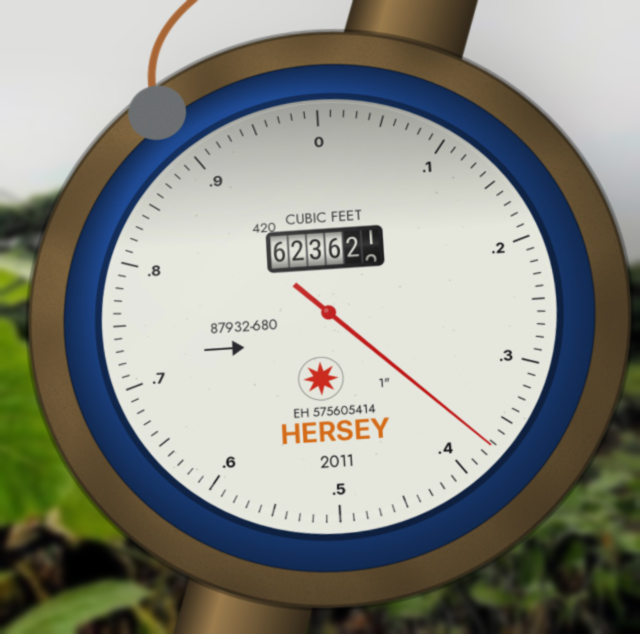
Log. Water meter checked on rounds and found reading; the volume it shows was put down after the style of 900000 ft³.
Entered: 623621.37 ft³
